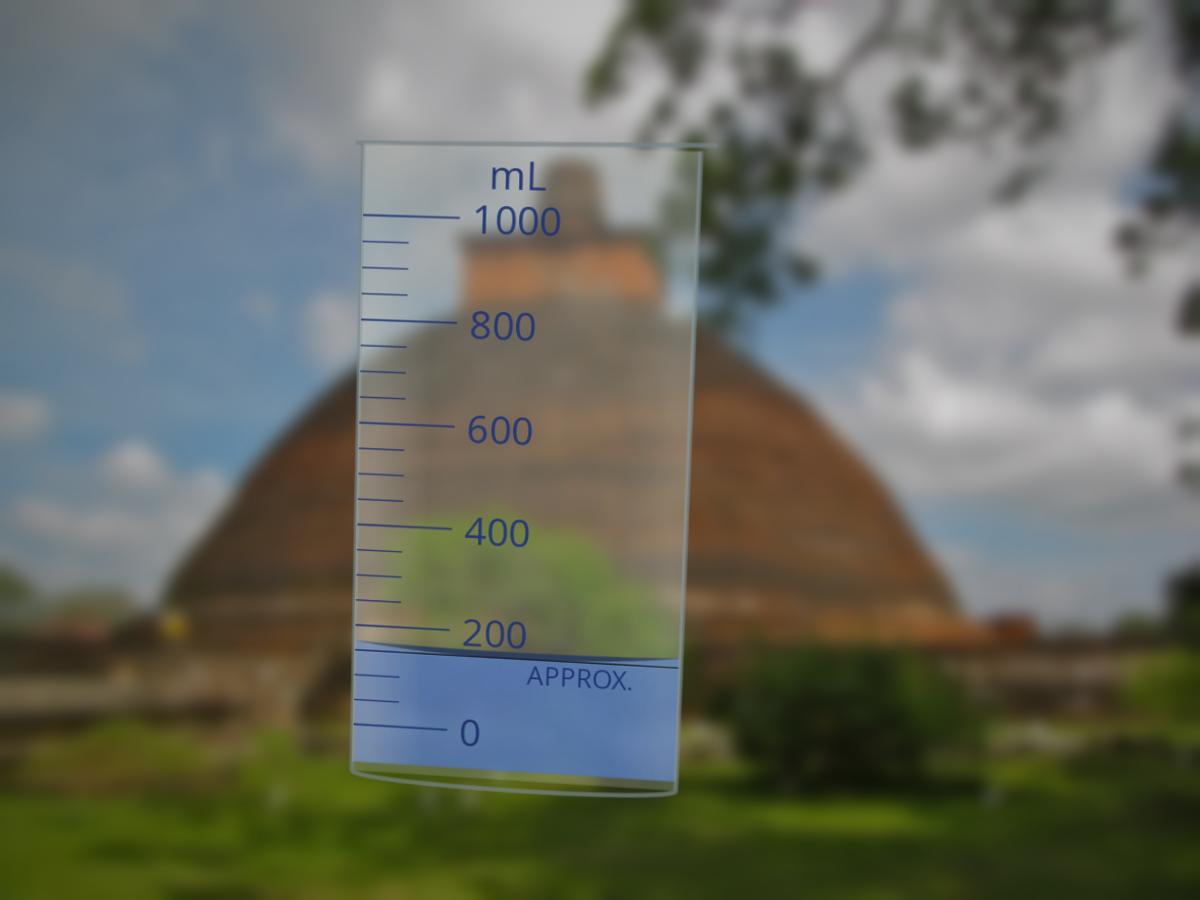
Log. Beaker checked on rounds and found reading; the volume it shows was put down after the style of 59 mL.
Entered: 150 mL
